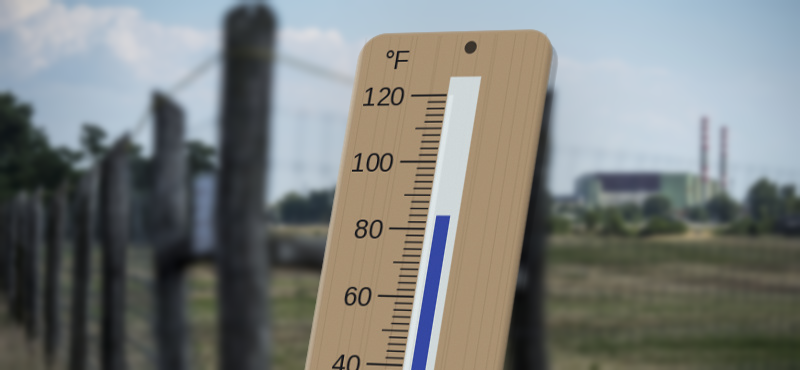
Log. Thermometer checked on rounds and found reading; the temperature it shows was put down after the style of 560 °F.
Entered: 84 °F
